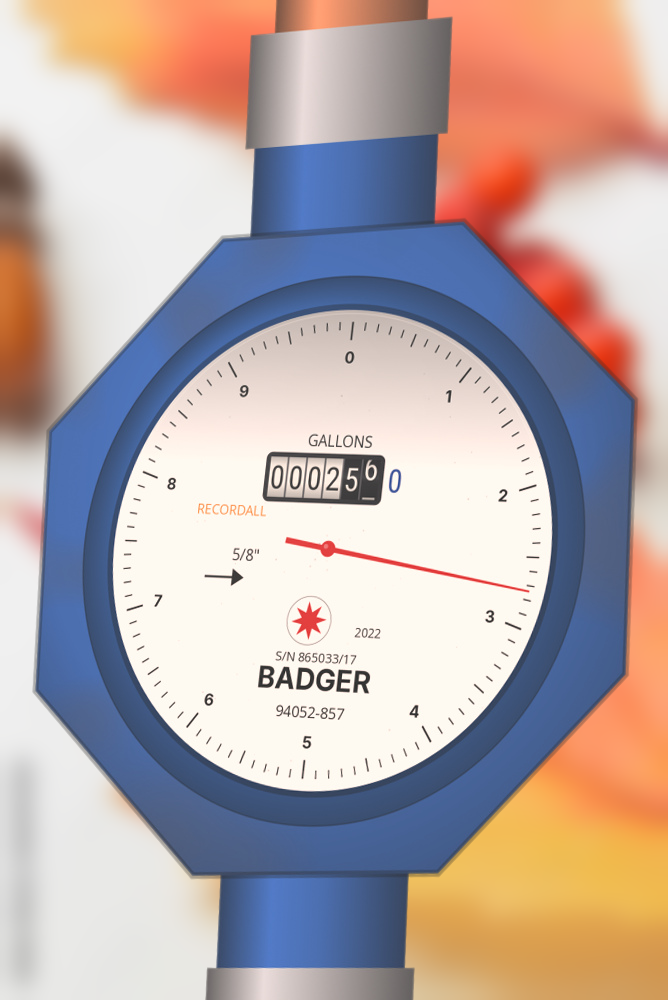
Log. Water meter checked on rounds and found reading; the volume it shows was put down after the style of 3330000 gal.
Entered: 2562.7 gal
